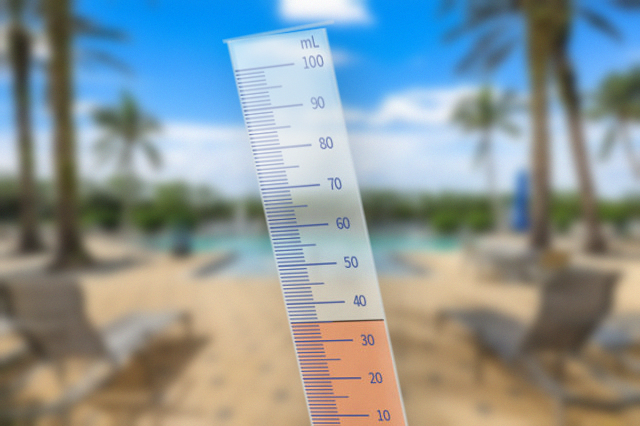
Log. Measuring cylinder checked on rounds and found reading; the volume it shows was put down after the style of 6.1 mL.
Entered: 35 mL
